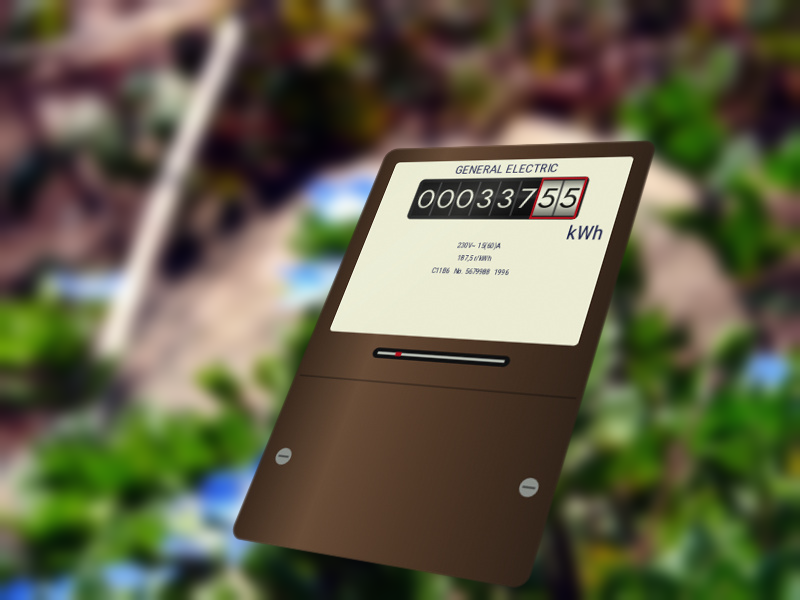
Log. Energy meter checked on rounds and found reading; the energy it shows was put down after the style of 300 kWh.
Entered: 337.55 kWh
